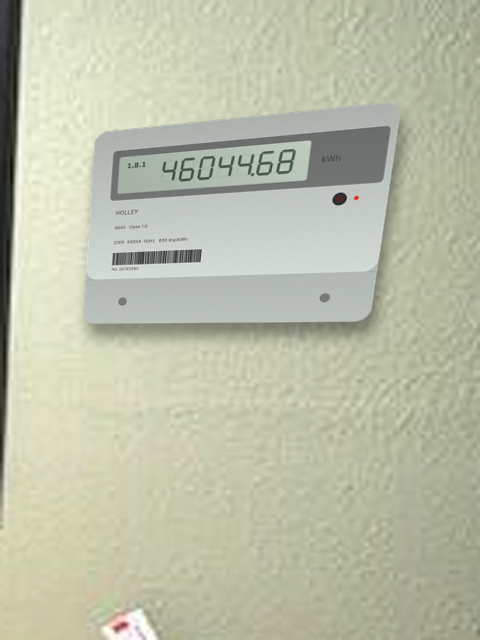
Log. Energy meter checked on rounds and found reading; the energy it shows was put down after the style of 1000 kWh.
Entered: 46044.68 kWh
